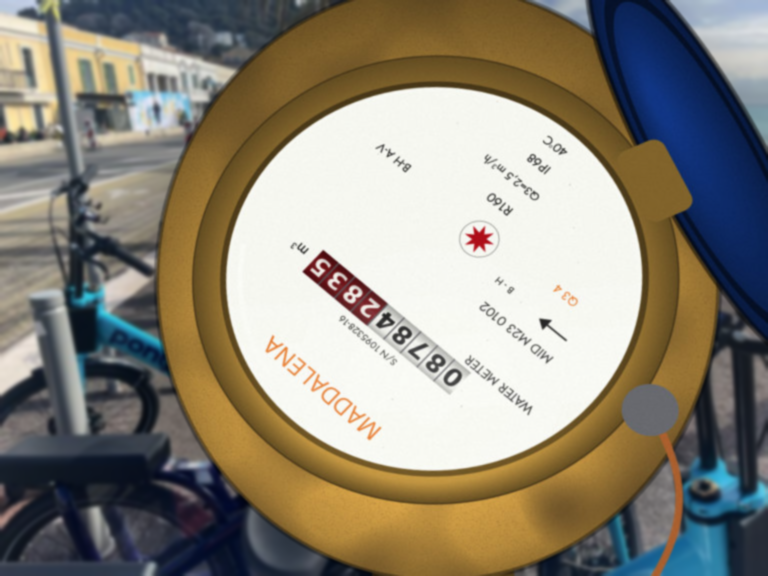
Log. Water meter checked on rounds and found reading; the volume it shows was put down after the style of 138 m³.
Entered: 8784.2835 m³
